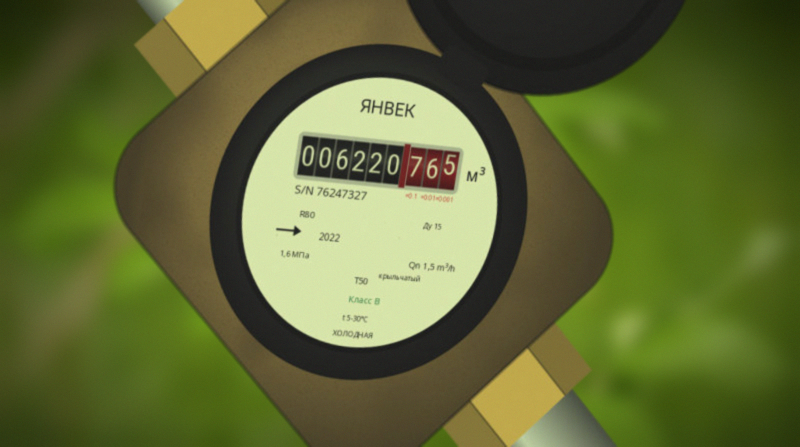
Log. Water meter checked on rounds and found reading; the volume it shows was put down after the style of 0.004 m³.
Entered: 6220.765 m³
